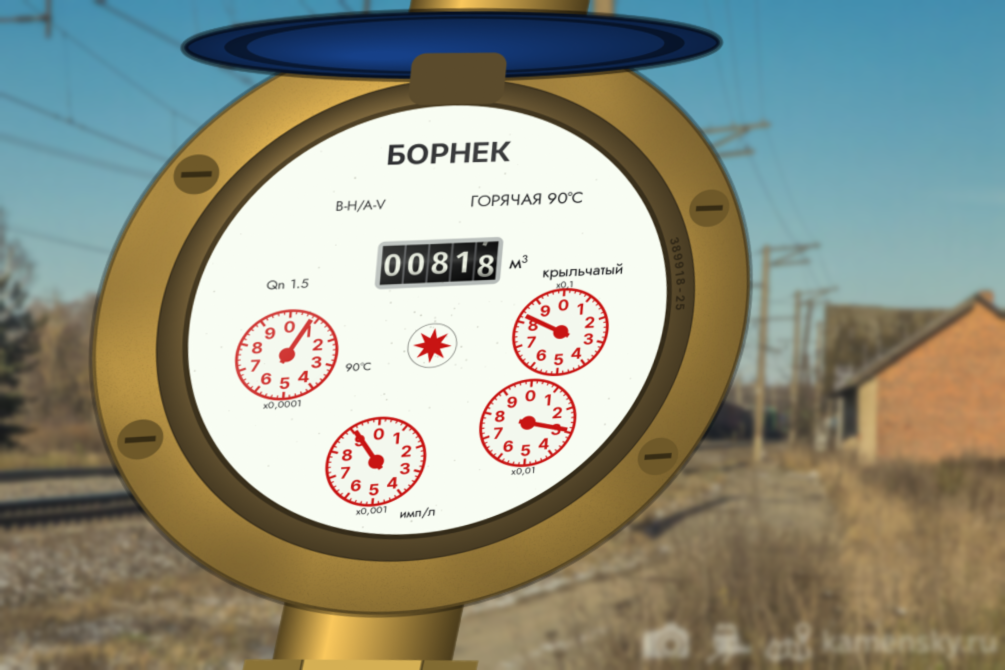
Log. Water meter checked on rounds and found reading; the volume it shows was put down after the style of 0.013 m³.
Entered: 817.8290 m³
